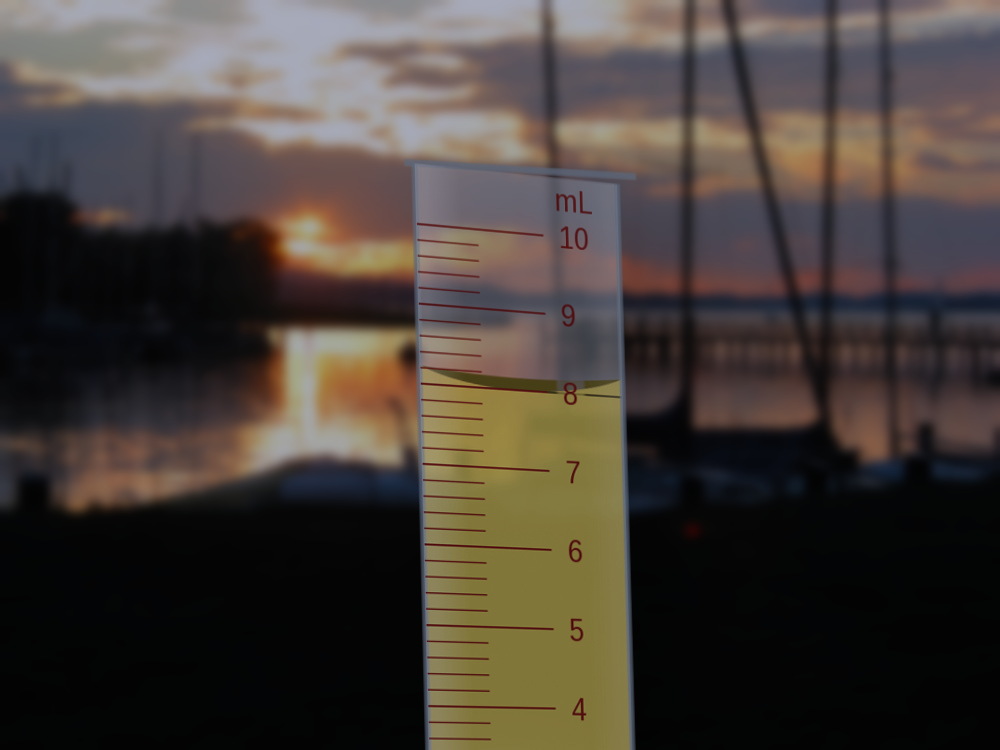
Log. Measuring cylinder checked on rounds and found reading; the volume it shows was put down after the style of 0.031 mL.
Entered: 8 mL
